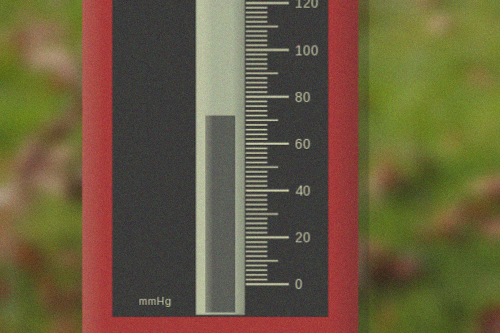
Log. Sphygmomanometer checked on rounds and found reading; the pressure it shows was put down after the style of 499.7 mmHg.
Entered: 72 mmHg
